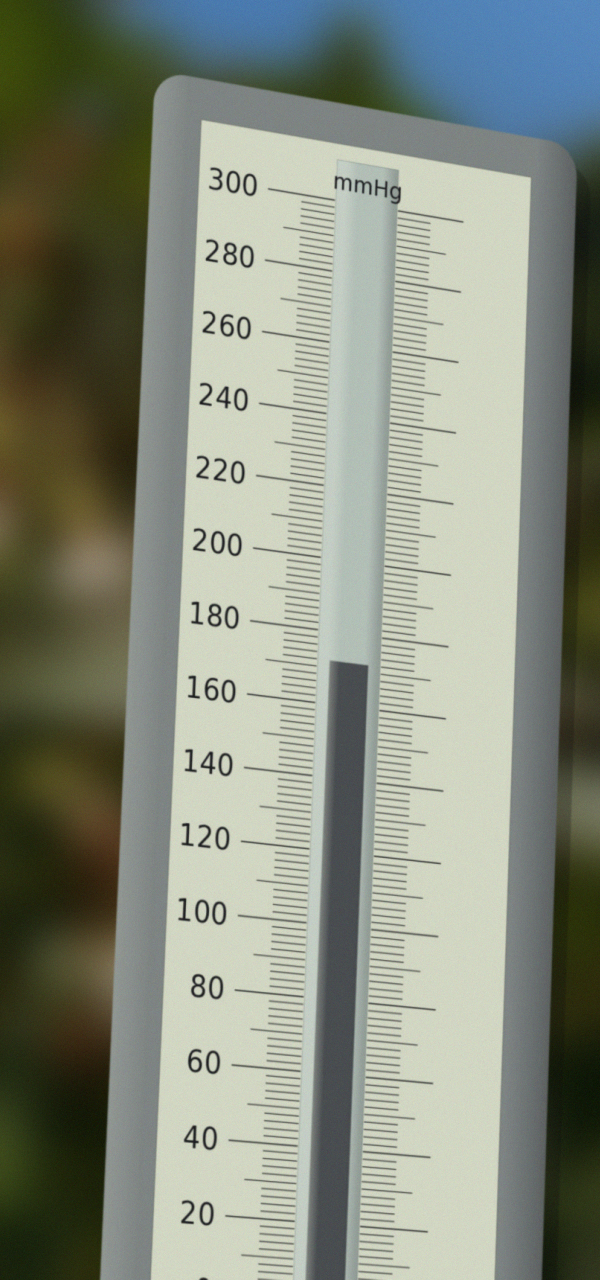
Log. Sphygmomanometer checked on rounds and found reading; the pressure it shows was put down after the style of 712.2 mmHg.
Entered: 172 mmHg
